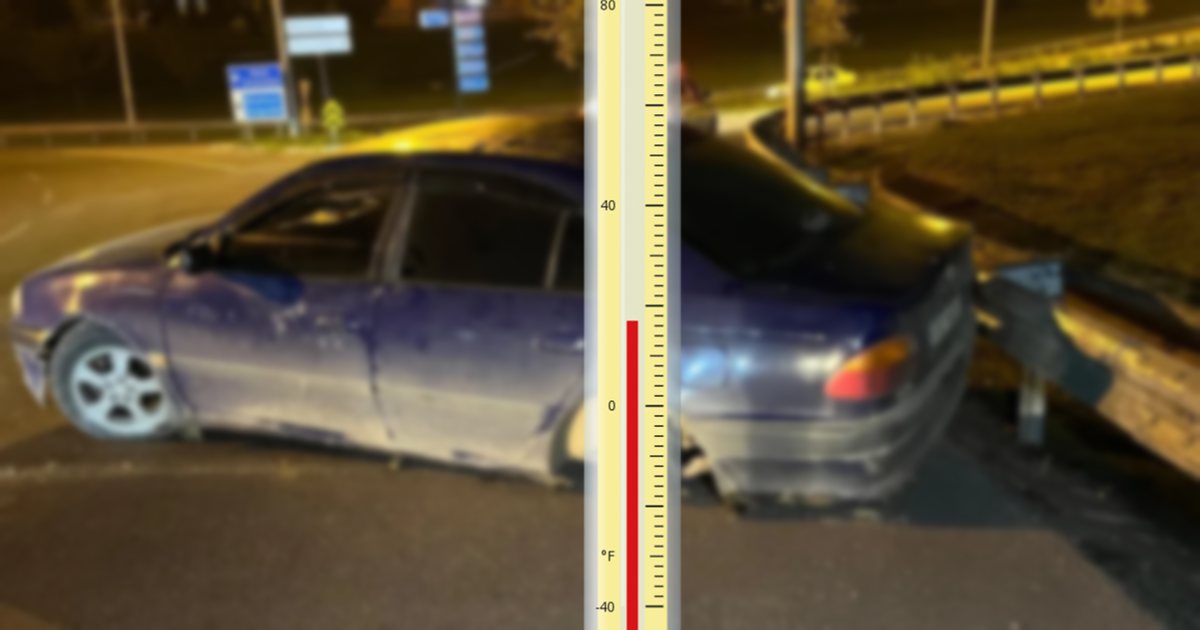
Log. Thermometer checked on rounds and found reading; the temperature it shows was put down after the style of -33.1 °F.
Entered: 17 °F
